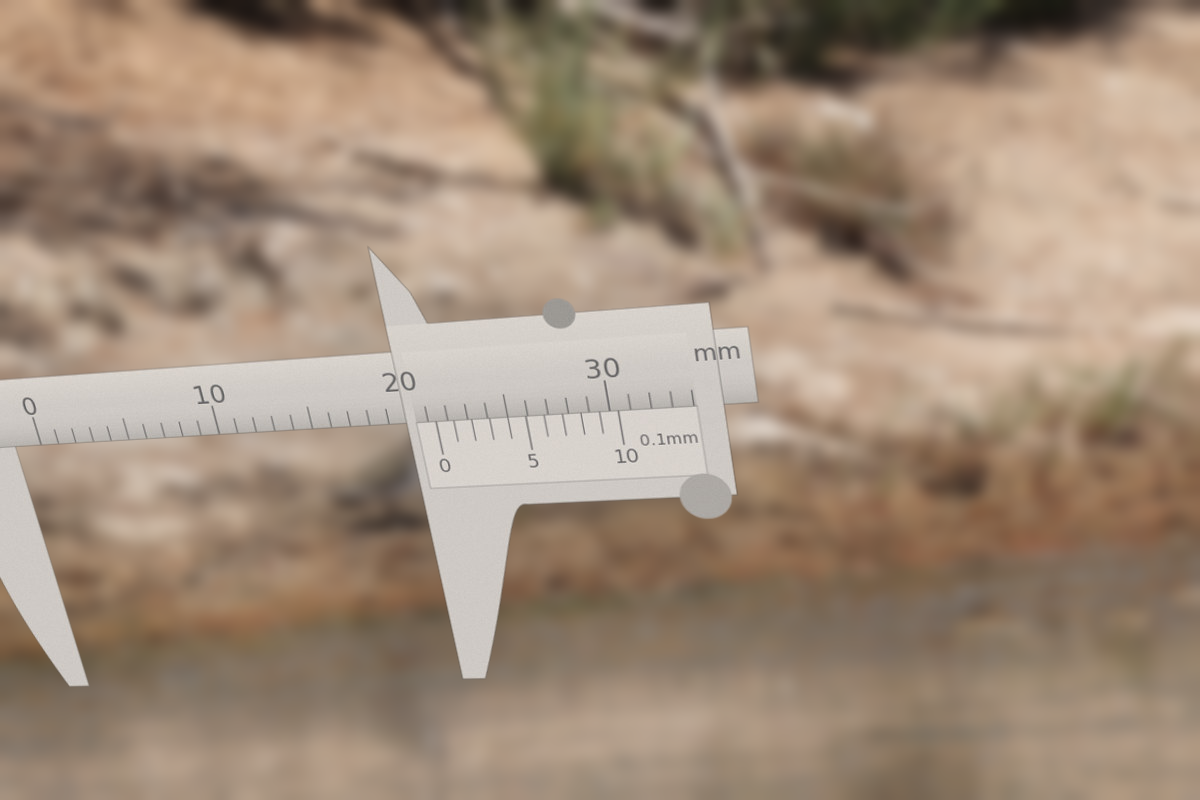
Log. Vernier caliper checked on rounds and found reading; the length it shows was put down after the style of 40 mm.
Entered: 21.4 mm
